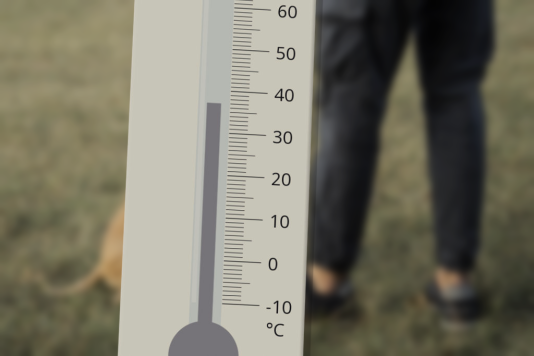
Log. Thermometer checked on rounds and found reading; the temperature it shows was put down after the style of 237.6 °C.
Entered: 37 °C
